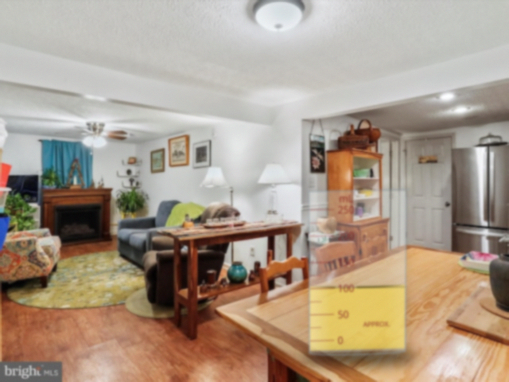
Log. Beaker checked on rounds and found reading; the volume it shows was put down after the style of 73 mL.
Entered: 100 mL
